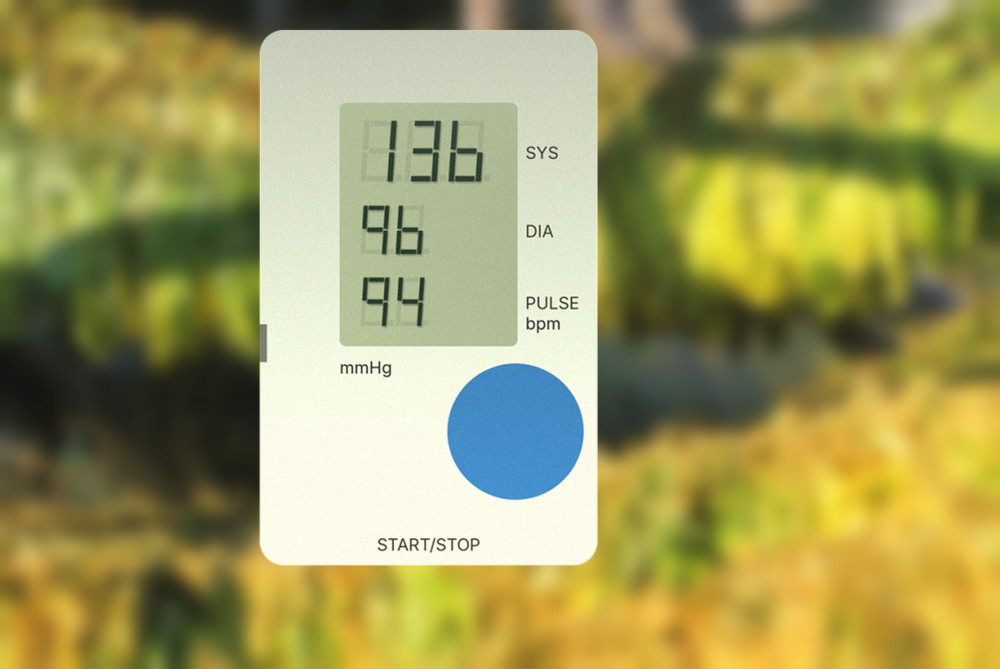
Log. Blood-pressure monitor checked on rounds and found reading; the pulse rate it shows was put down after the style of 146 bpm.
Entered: 94 bpm
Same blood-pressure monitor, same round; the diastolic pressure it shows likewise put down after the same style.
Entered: 96 mmHg
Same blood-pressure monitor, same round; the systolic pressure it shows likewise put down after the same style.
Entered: 136 mmHg
